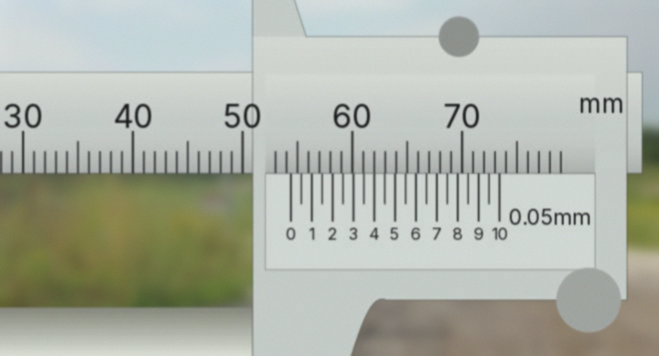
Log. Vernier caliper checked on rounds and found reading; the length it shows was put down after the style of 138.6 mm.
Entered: 54.4 mm
